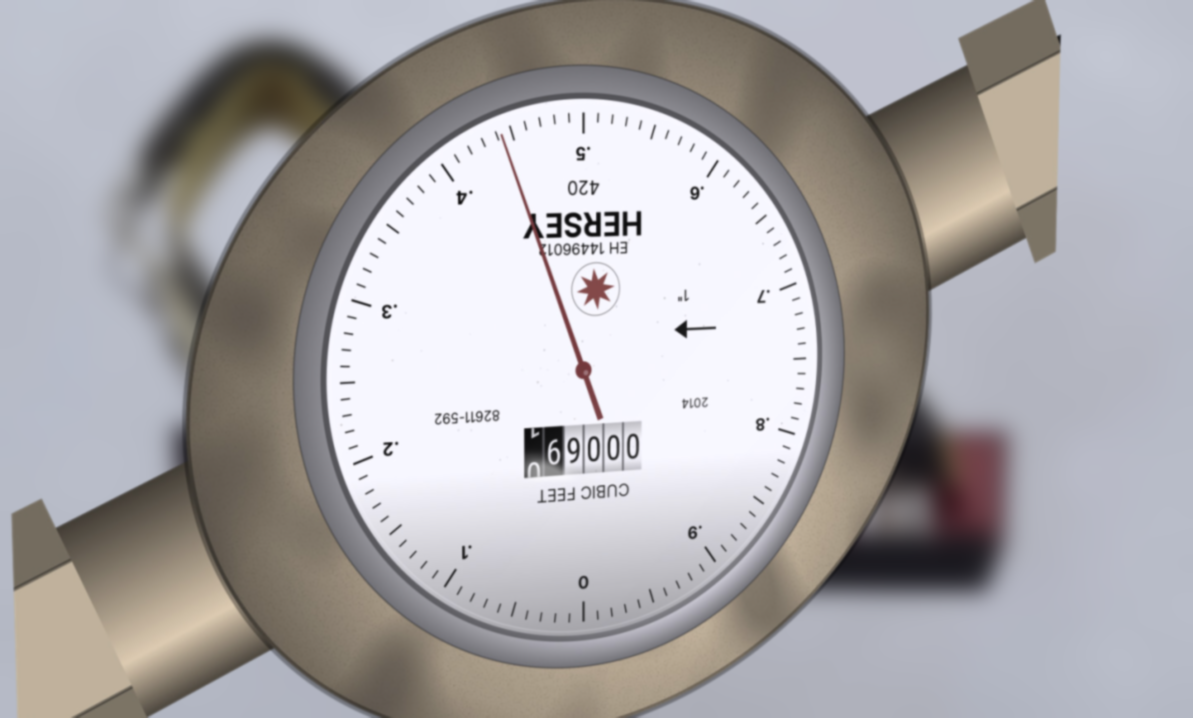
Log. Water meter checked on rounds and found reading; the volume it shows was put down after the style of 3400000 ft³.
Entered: 690.44 ft³
